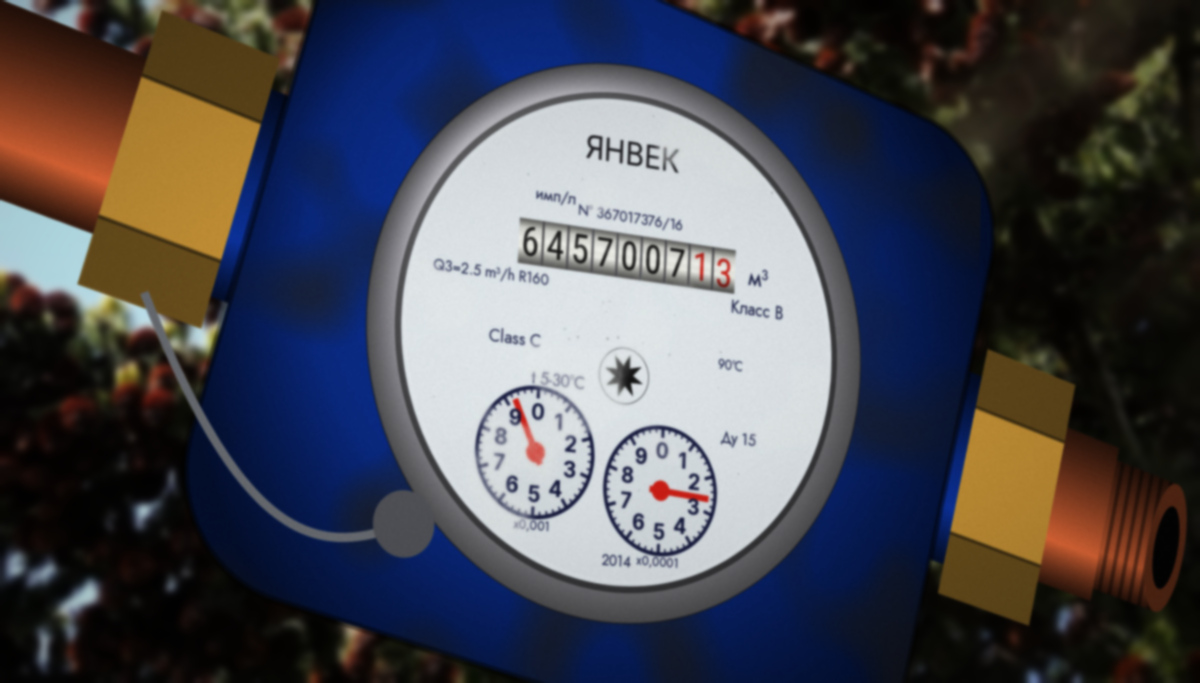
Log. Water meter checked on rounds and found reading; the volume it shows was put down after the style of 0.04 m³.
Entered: 6457007.1292 m³
